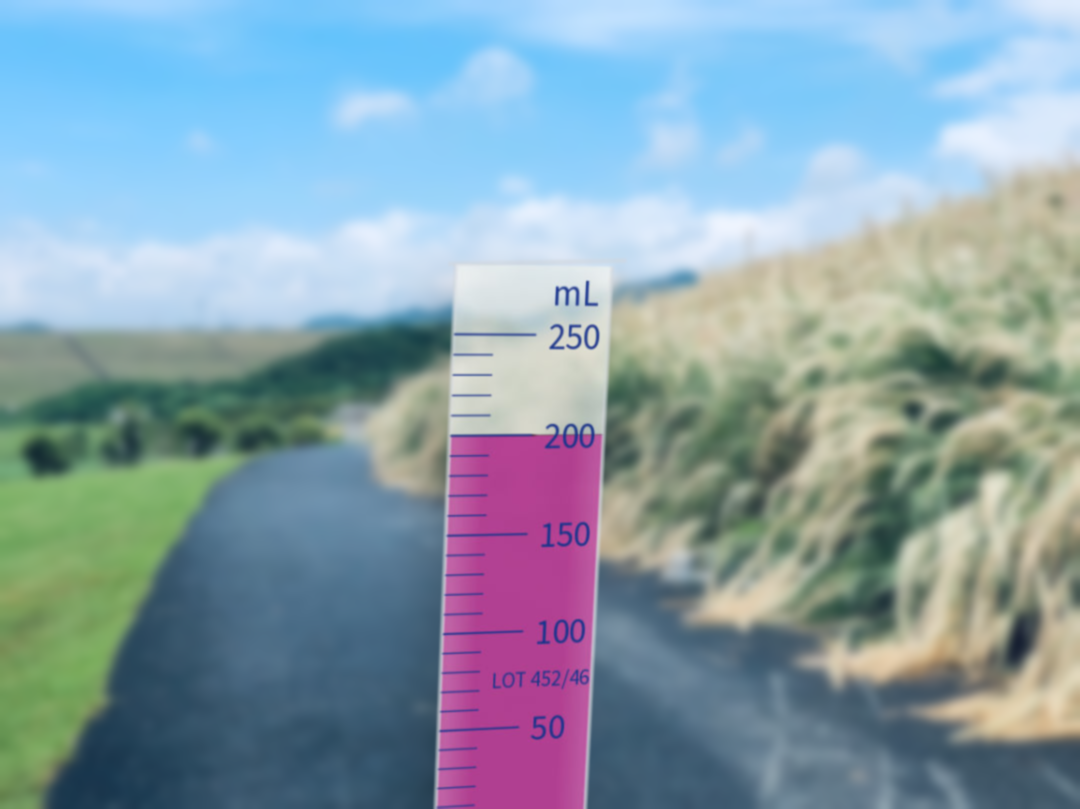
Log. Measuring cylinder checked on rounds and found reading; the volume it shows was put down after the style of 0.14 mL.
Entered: 200 mL
